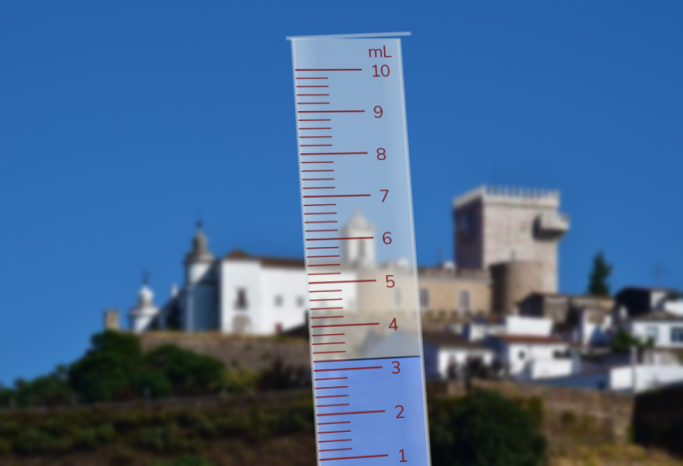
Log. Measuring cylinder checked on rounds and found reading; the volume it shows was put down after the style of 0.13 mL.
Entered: 3.2 mL
